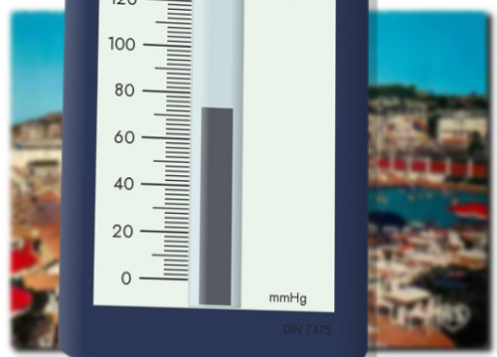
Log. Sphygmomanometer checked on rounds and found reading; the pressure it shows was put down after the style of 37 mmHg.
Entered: 74 mmHg
